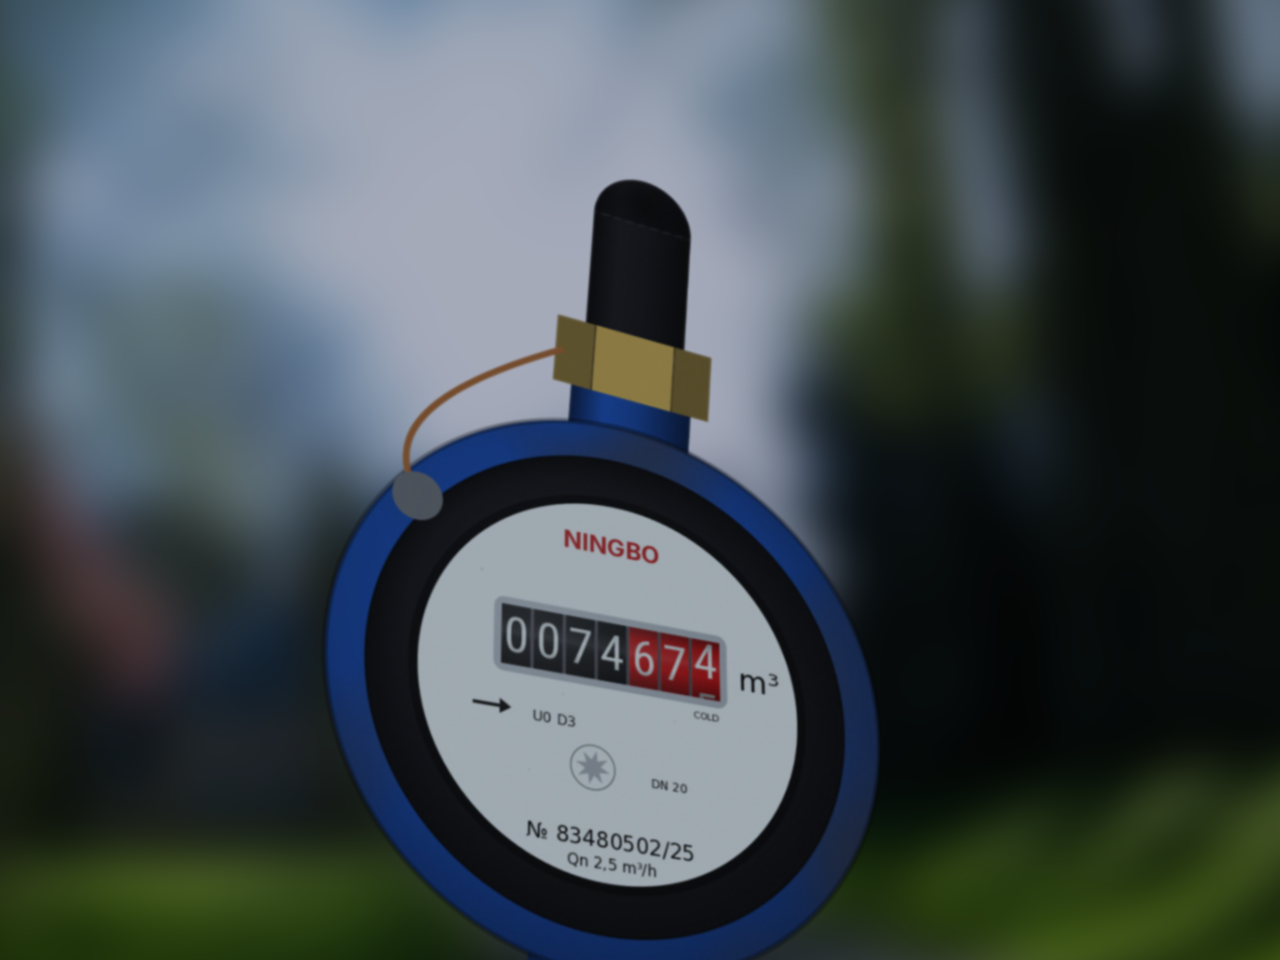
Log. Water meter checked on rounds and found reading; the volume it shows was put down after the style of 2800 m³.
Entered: 74.674 m³
